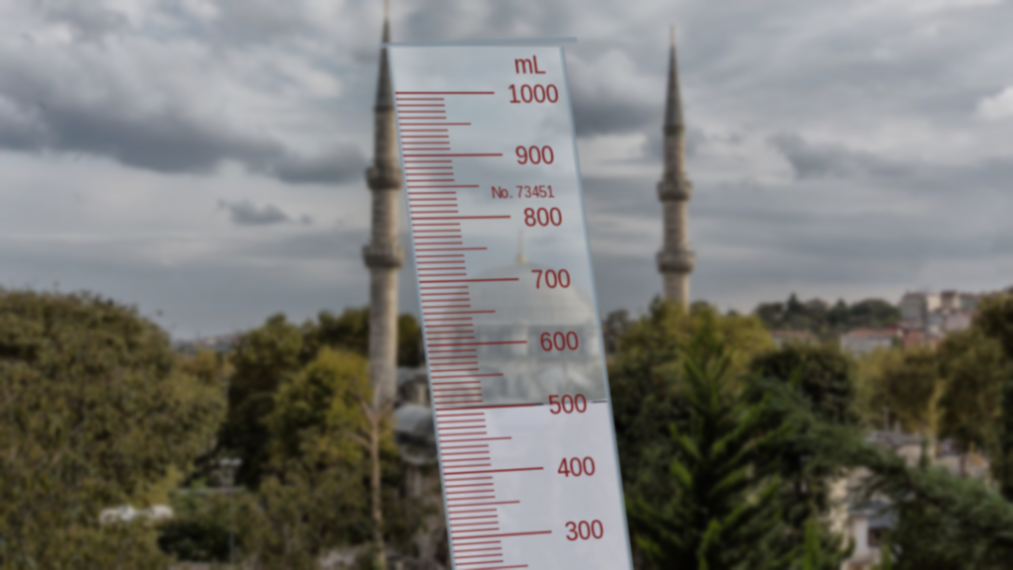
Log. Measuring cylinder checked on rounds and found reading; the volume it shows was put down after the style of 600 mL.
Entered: 500 mL
